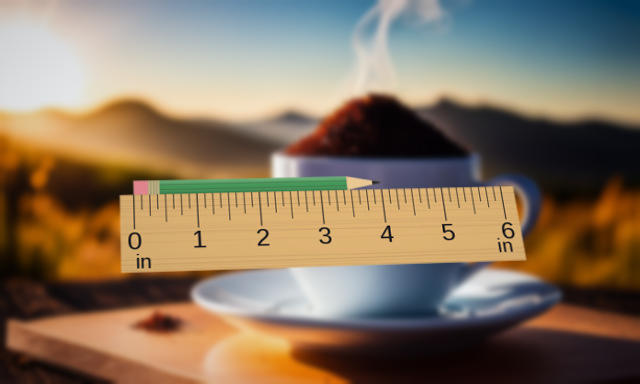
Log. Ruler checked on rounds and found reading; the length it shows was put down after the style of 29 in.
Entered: 4 in
